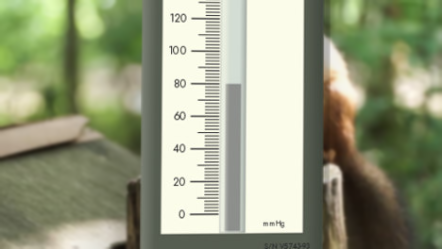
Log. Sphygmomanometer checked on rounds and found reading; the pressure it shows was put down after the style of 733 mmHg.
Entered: 80 mmHg
